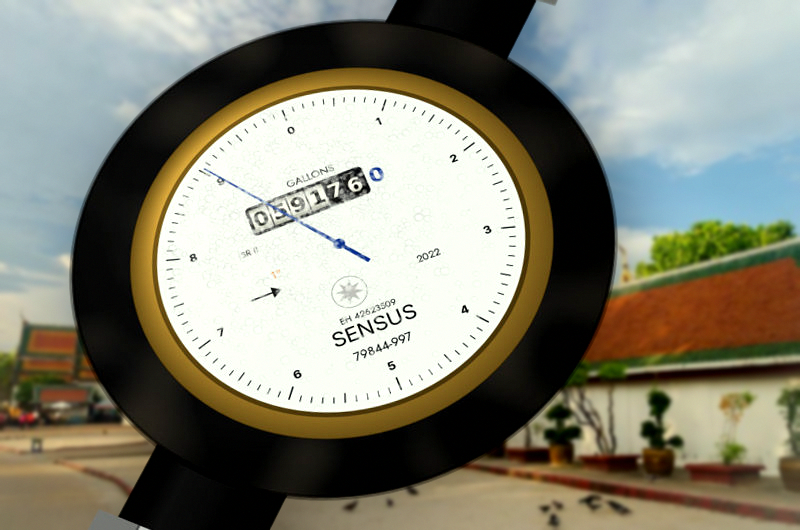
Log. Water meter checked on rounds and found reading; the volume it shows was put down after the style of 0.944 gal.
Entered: 591759.0 gal
